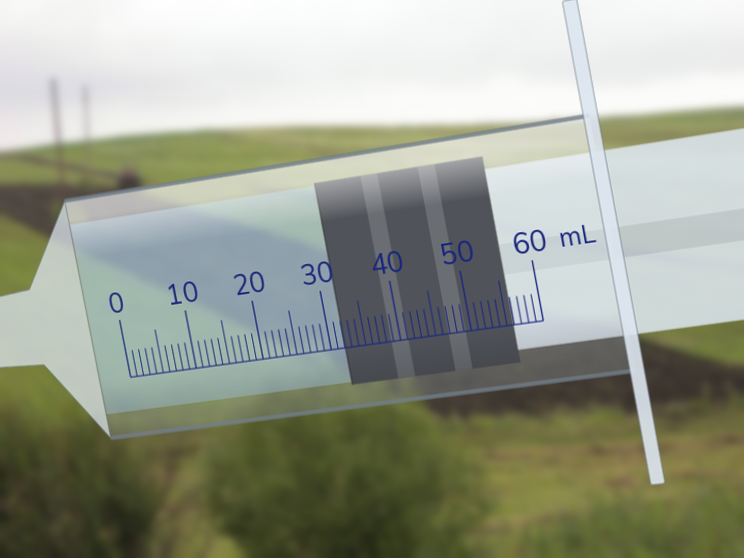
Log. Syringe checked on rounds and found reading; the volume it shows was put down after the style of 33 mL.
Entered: 32 mL
